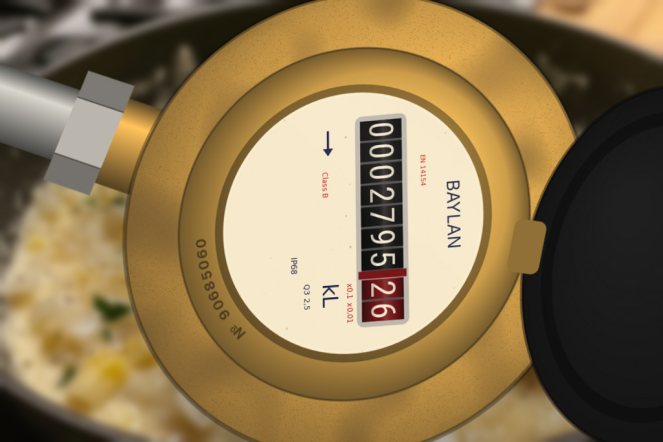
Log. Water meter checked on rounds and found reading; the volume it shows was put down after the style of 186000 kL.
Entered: 2795.26 kL
